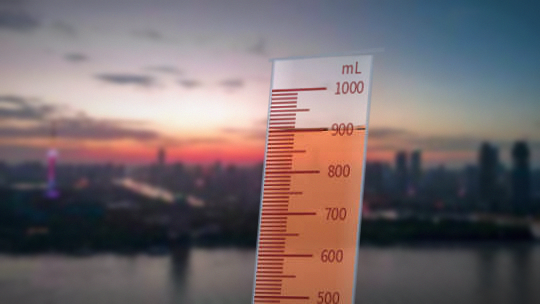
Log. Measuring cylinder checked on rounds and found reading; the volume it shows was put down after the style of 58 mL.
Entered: 900 mL
